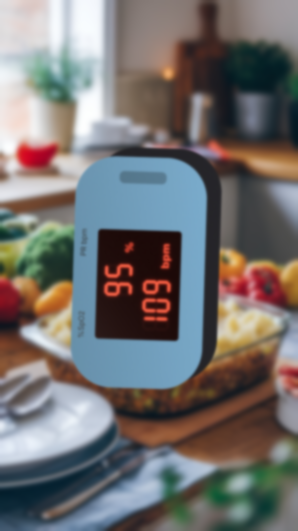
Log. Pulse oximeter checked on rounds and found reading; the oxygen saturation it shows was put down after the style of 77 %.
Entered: 95 %
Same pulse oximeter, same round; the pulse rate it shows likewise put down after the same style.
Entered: 109 bpm
